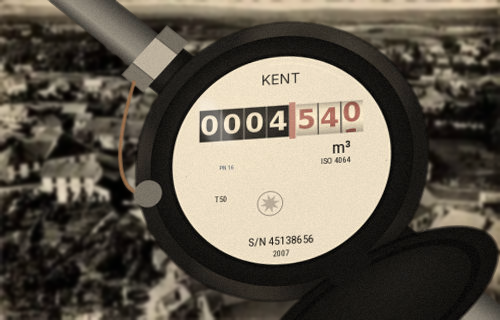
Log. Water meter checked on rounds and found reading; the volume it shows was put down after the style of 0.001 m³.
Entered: 4.540 m³
